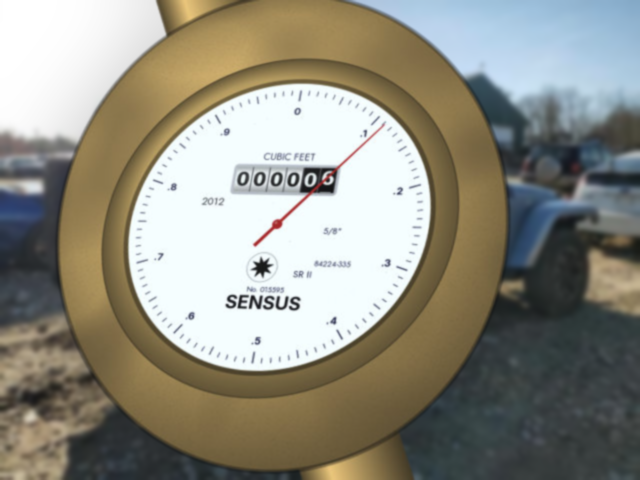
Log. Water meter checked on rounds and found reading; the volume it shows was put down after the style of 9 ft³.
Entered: 6.11 ft³
